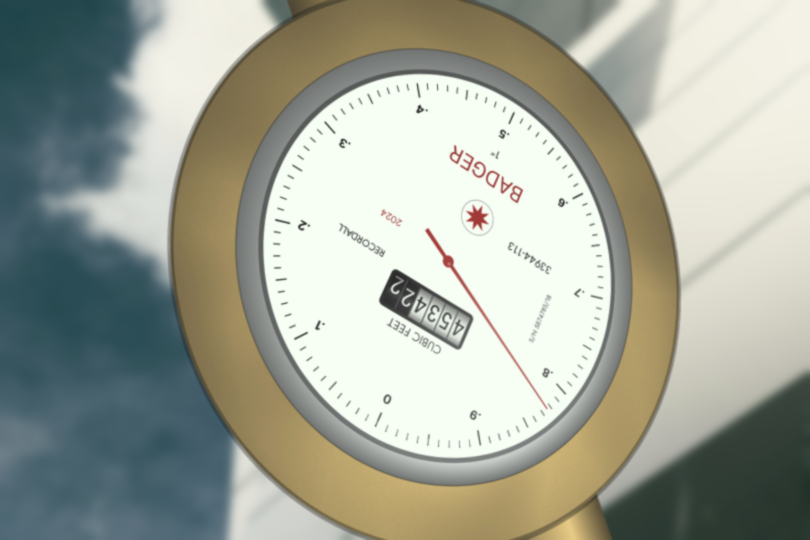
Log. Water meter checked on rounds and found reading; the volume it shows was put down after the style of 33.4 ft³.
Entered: 453421.82 ft³
